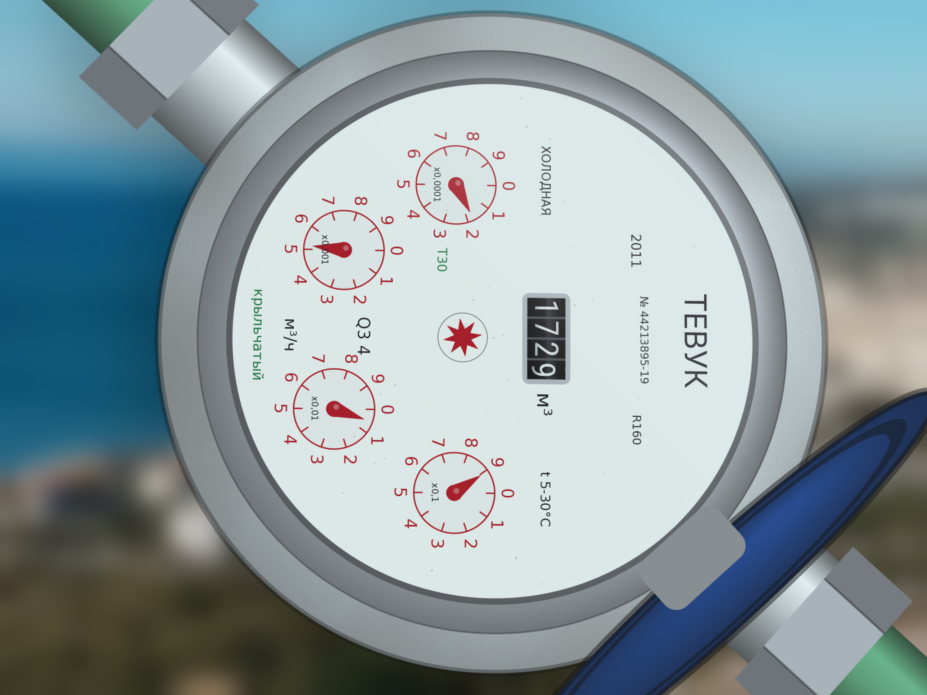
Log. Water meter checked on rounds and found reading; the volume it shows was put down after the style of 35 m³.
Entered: 1728.9051 m³
